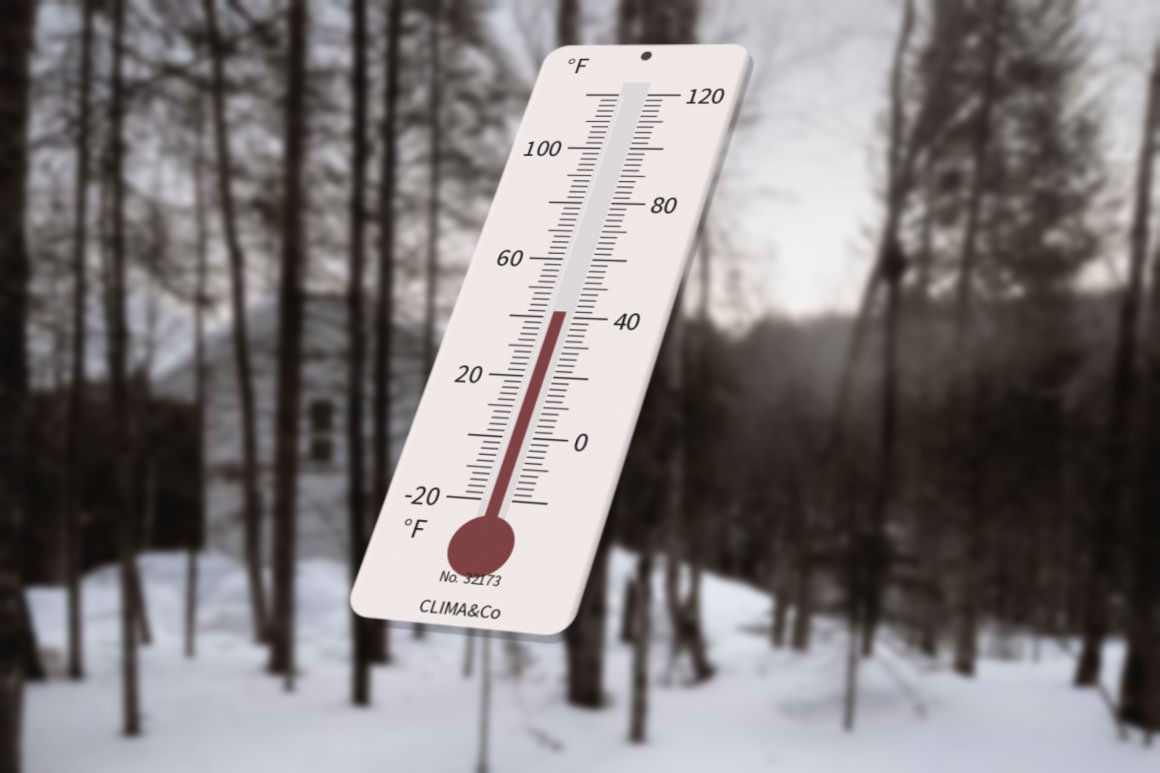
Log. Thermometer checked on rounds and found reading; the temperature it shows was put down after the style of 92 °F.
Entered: 42 °F
